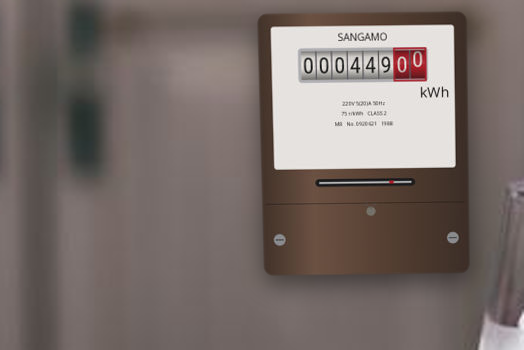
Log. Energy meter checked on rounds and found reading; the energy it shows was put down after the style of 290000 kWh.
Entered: 449.00 kWh
